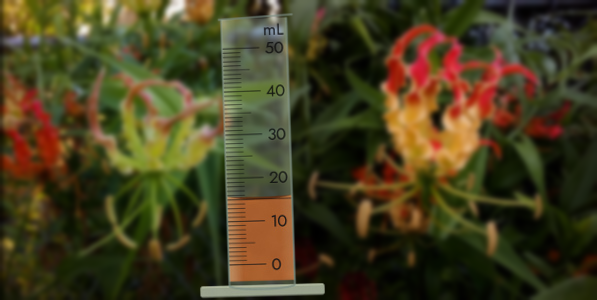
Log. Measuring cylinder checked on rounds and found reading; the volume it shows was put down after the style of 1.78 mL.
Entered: 15 mL
